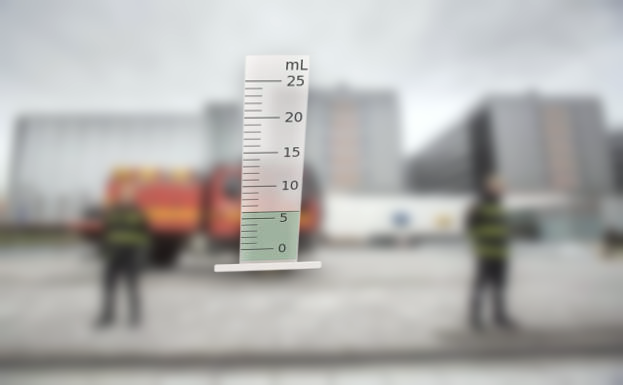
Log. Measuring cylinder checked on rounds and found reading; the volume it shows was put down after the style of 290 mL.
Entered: 6 mL
